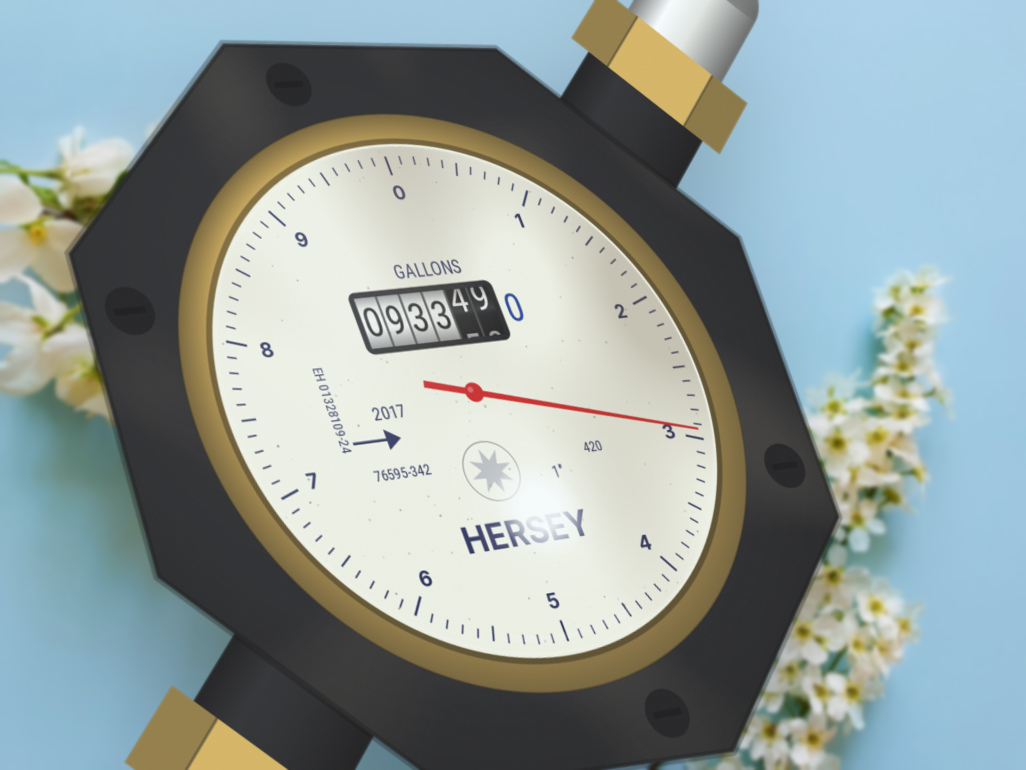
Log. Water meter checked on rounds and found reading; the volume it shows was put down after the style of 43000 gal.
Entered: 933492.9 gal
